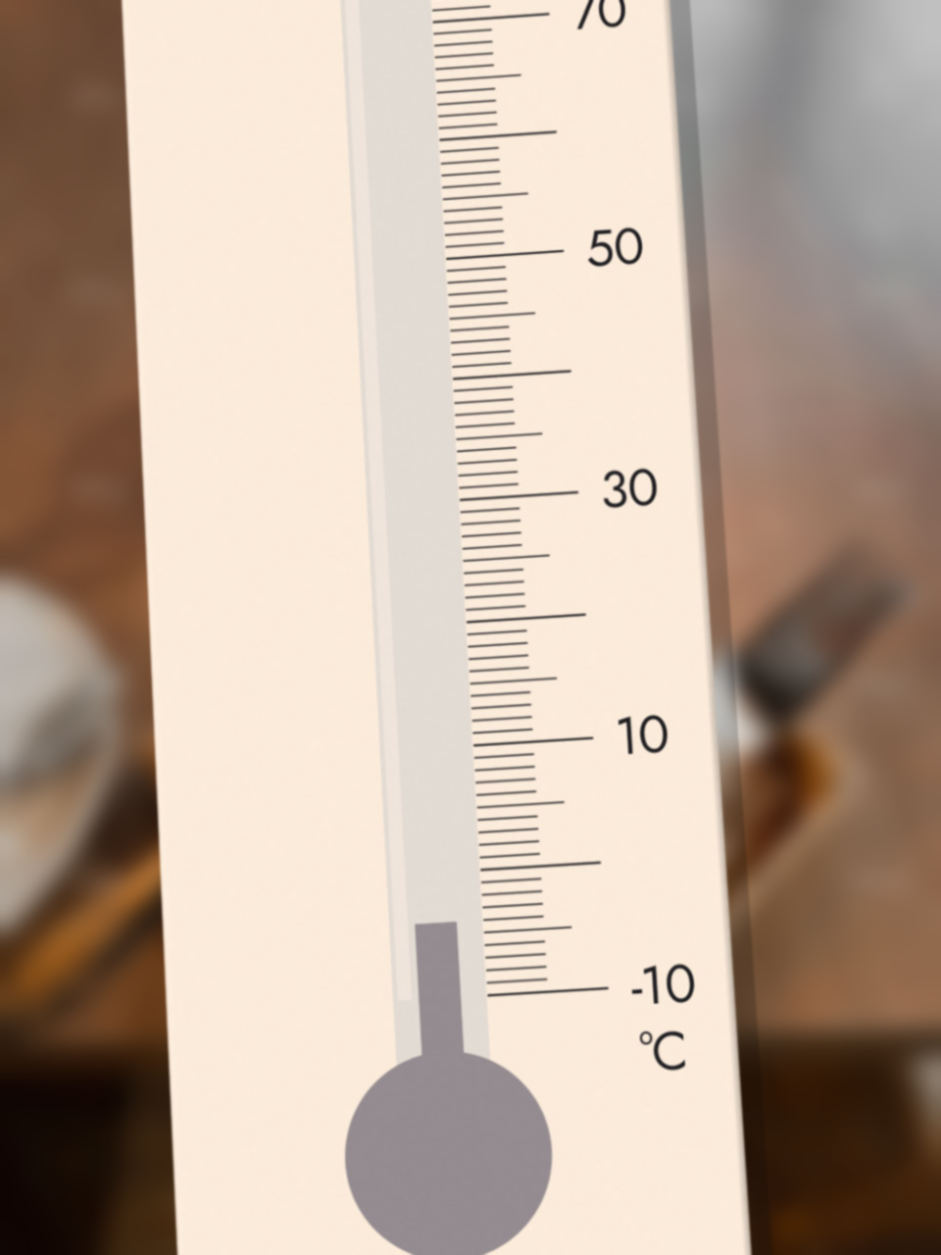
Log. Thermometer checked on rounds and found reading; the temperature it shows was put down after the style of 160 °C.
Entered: -4 °C
